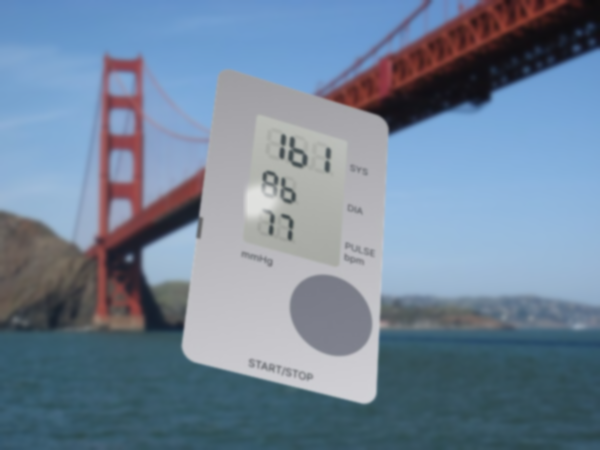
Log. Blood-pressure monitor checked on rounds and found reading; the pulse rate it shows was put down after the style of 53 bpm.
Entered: 77 bpm
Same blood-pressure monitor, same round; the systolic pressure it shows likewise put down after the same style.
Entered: 161 mmHg
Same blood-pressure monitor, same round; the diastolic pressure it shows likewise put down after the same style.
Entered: 86 mmHg
